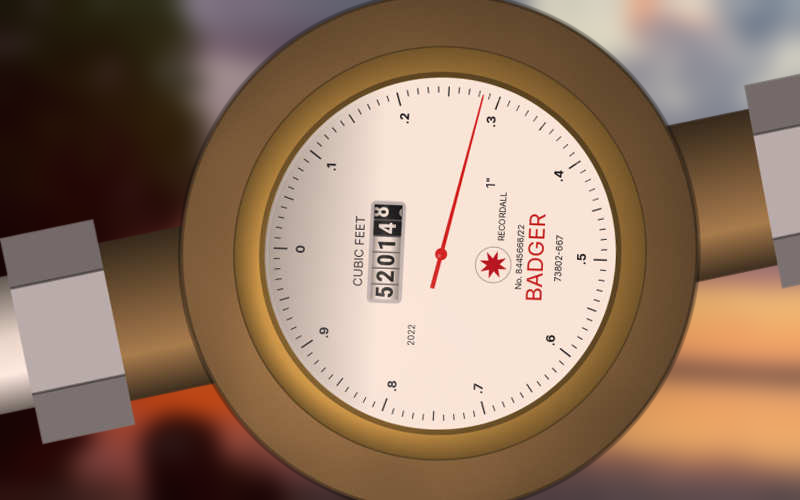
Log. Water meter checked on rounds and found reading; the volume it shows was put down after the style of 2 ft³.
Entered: 520148.28 ft³
